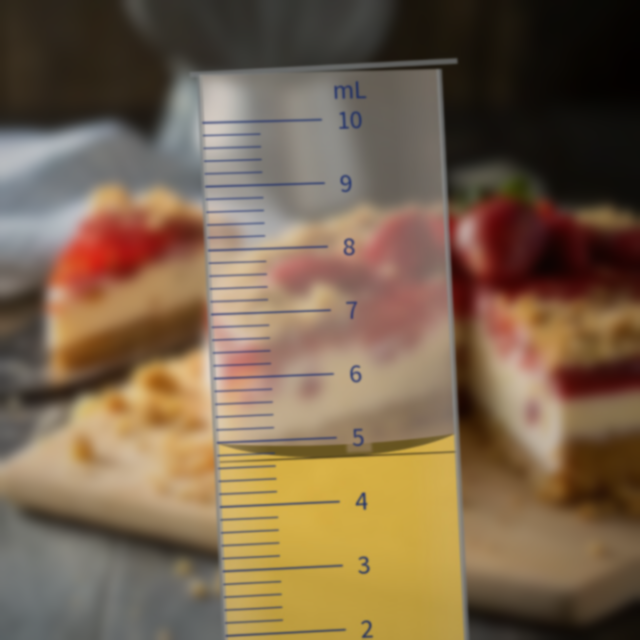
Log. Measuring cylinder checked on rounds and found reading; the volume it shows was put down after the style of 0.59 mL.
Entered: 4.7 mL
